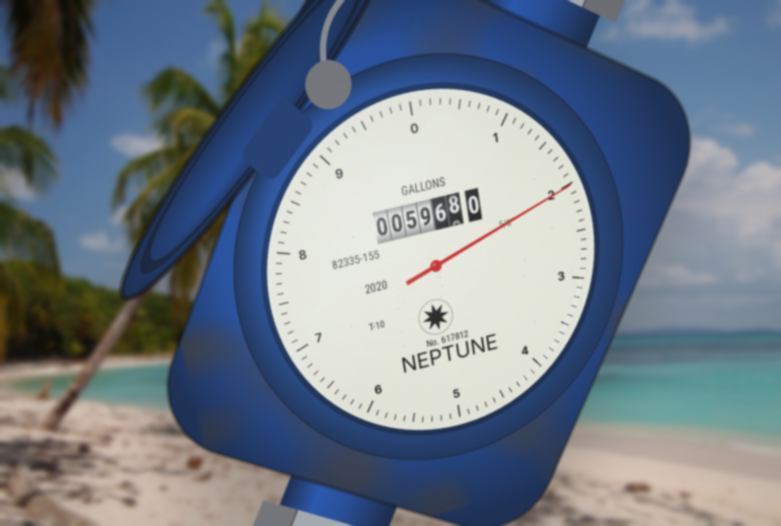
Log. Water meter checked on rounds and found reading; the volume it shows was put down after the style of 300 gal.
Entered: 59682.0 gal
